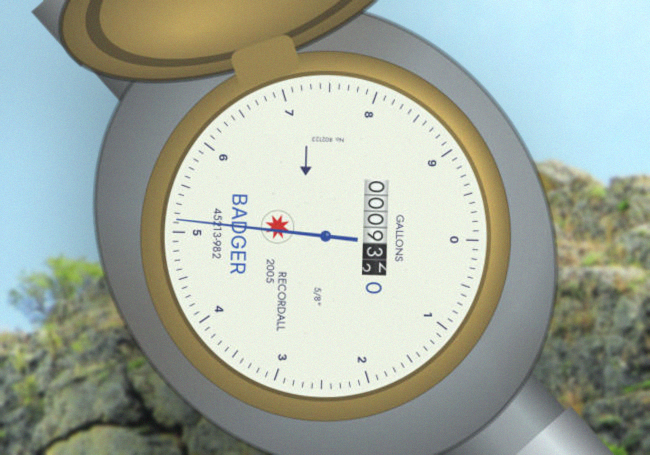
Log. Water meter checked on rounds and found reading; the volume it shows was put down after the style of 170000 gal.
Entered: 9325.1 gal
